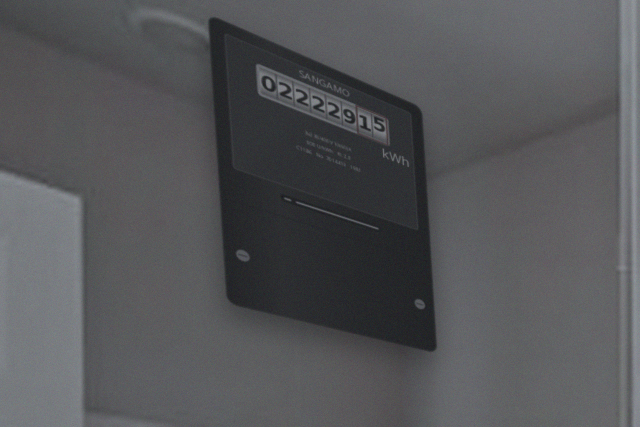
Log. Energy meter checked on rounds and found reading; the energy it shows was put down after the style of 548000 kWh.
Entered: 22229.15 kWh
